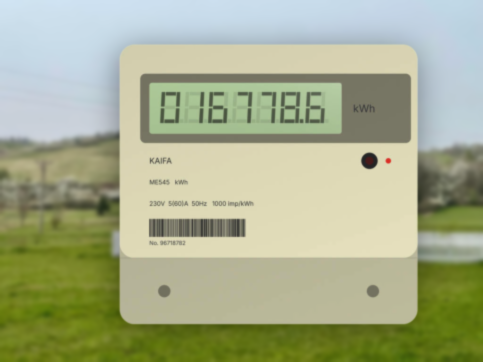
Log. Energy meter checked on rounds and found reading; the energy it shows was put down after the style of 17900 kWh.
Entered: 16778.6 kWh
